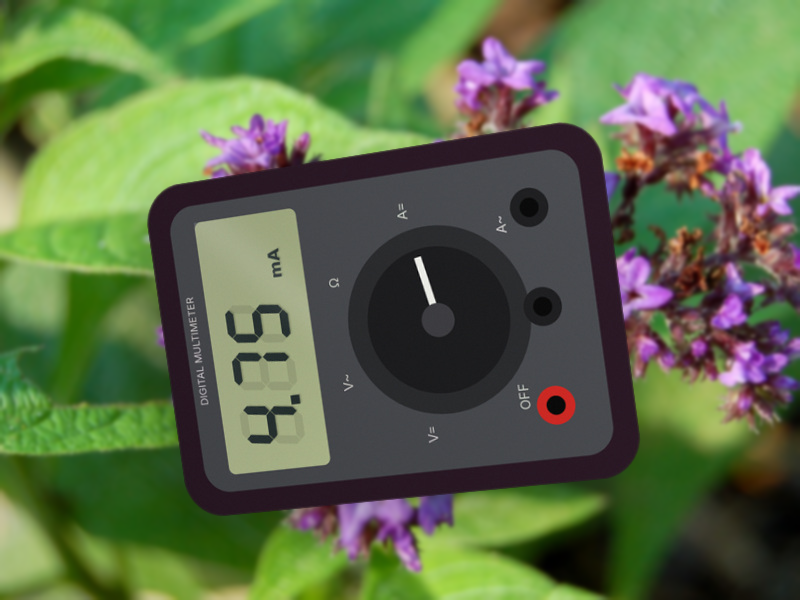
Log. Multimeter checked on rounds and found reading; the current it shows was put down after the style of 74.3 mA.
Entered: 4.75 mA
